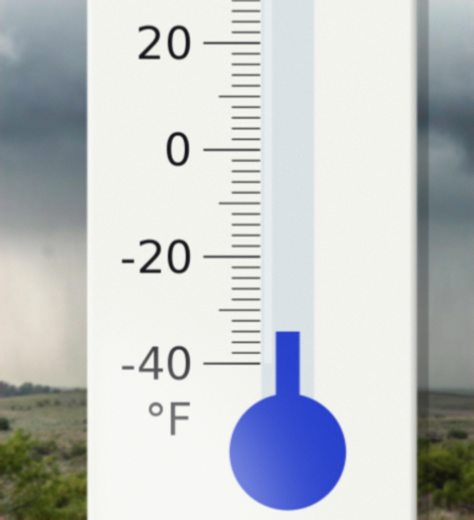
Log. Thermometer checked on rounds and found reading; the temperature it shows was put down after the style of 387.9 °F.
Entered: -34 °F
